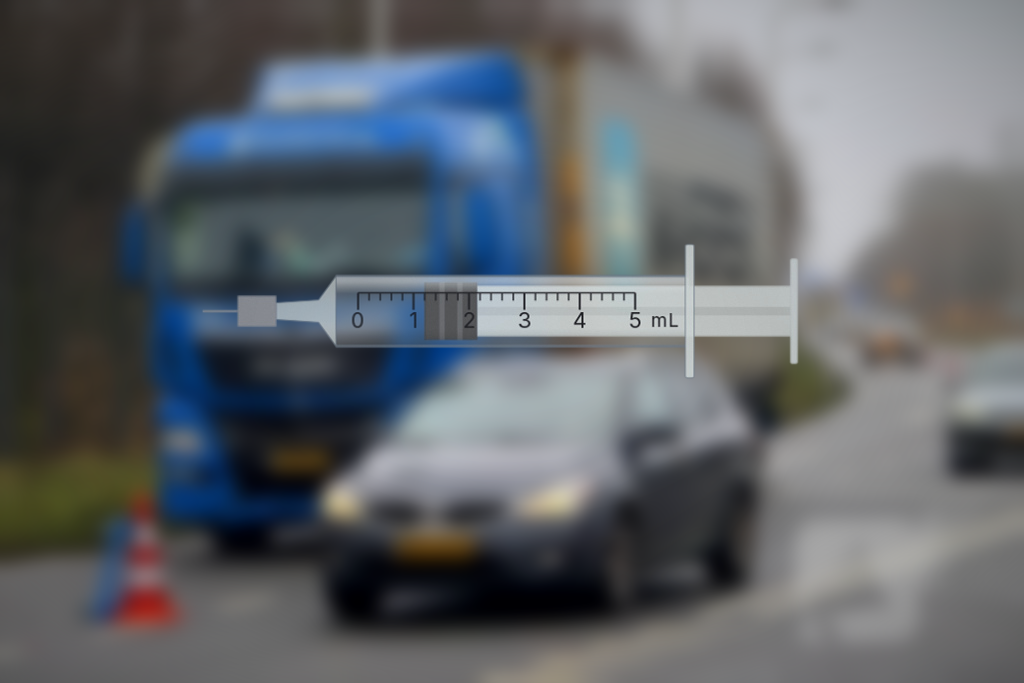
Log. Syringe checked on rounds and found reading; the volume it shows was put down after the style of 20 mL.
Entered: 1.2 mL
